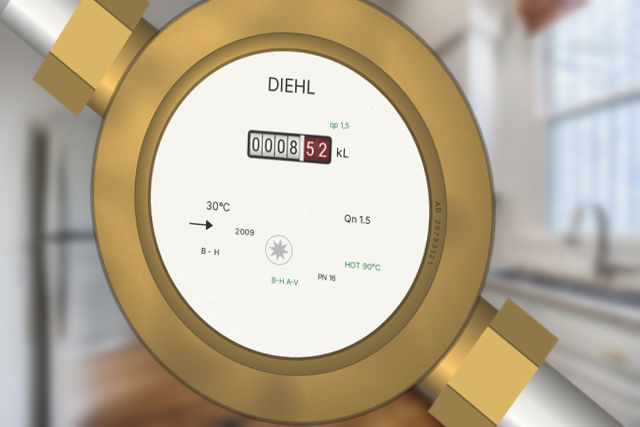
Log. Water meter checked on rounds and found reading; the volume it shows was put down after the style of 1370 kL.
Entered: 8.52 kL
